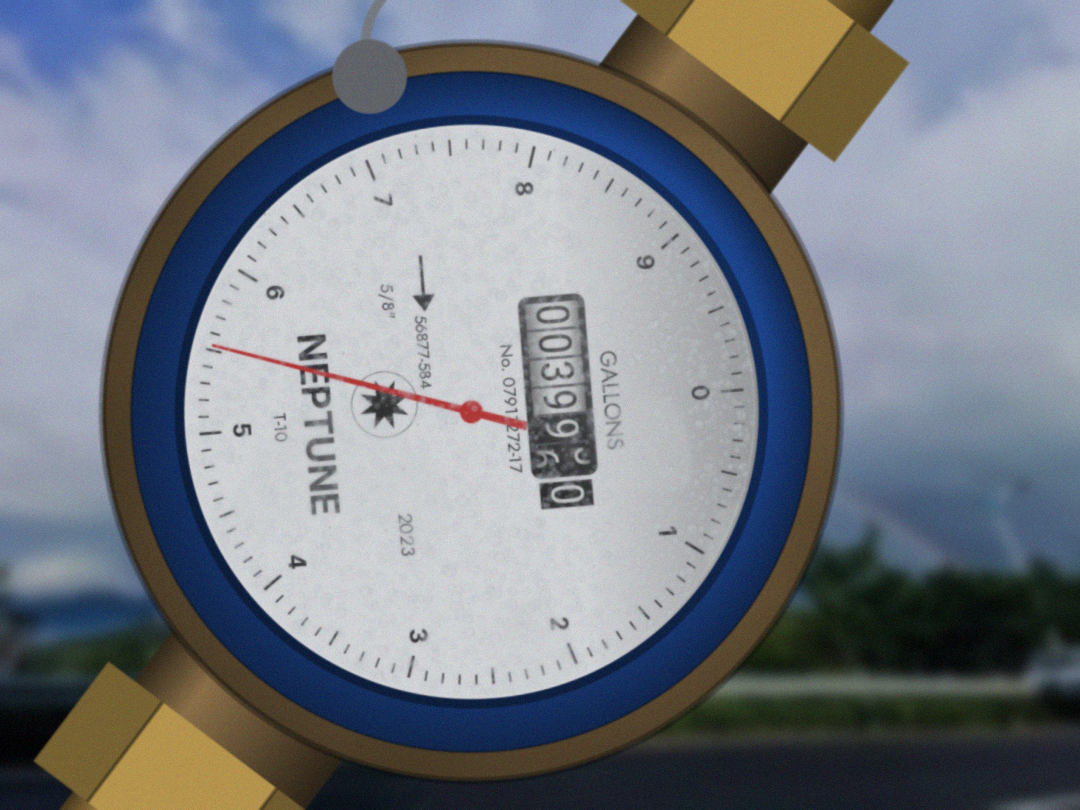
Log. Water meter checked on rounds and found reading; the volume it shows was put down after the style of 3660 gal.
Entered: 39955.5 gal
